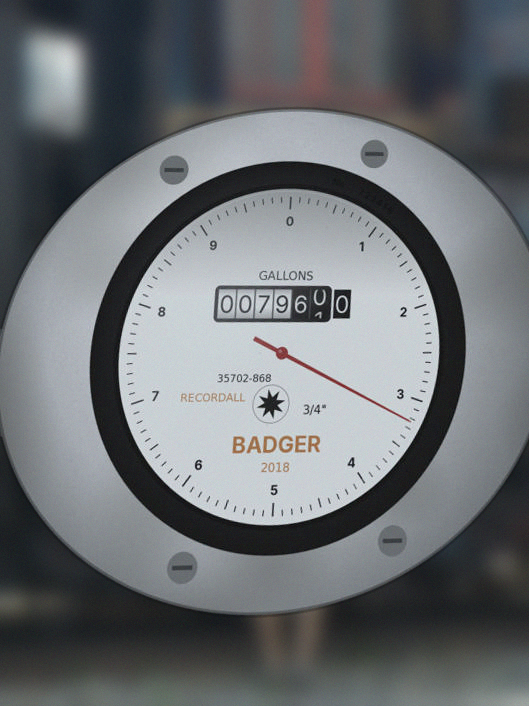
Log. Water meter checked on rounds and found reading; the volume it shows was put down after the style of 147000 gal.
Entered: 79603.2 gal
